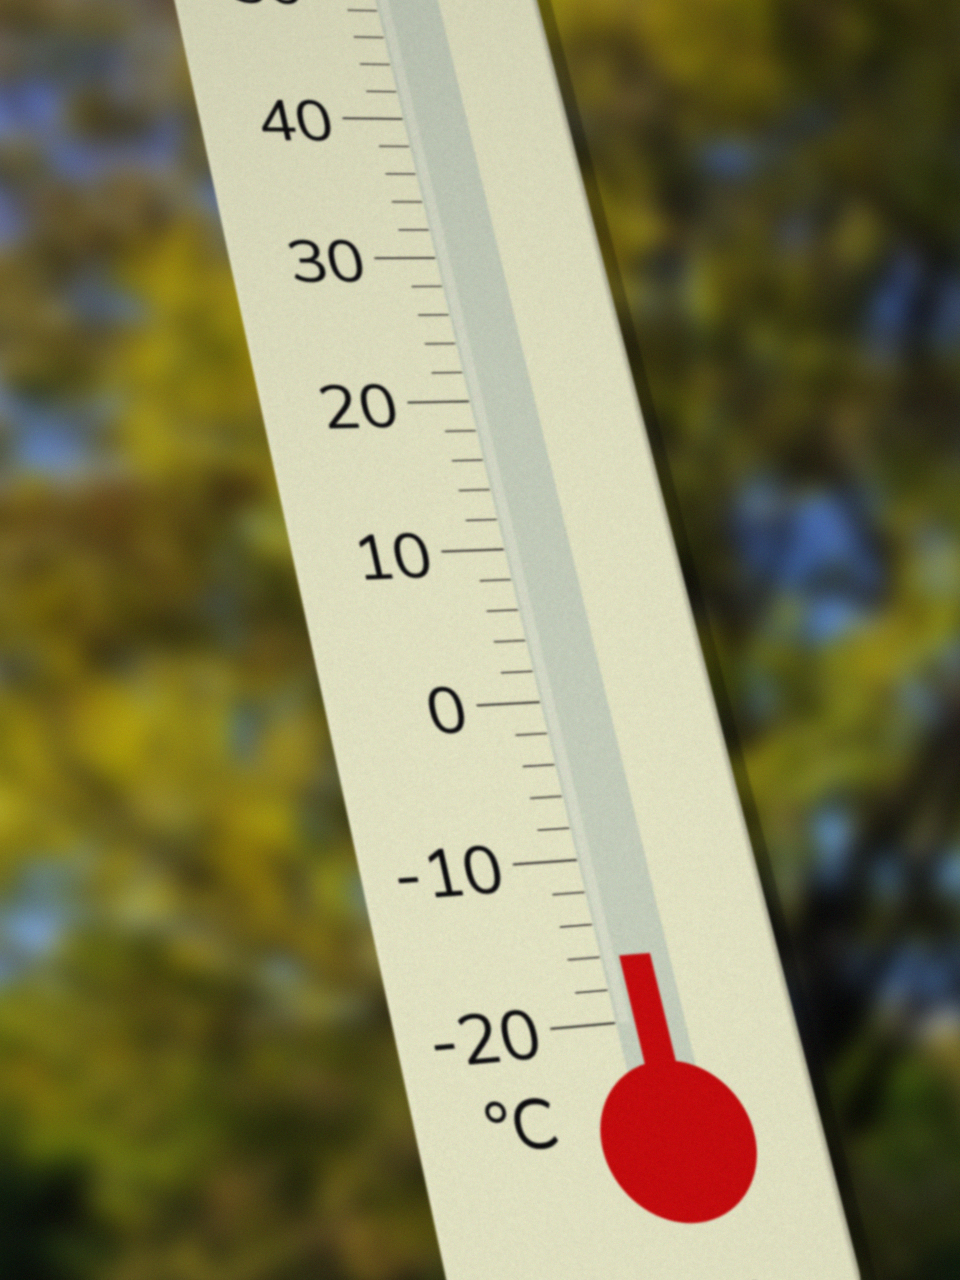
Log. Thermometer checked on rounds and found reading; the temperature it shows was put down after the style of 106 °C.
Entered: -16 °C
